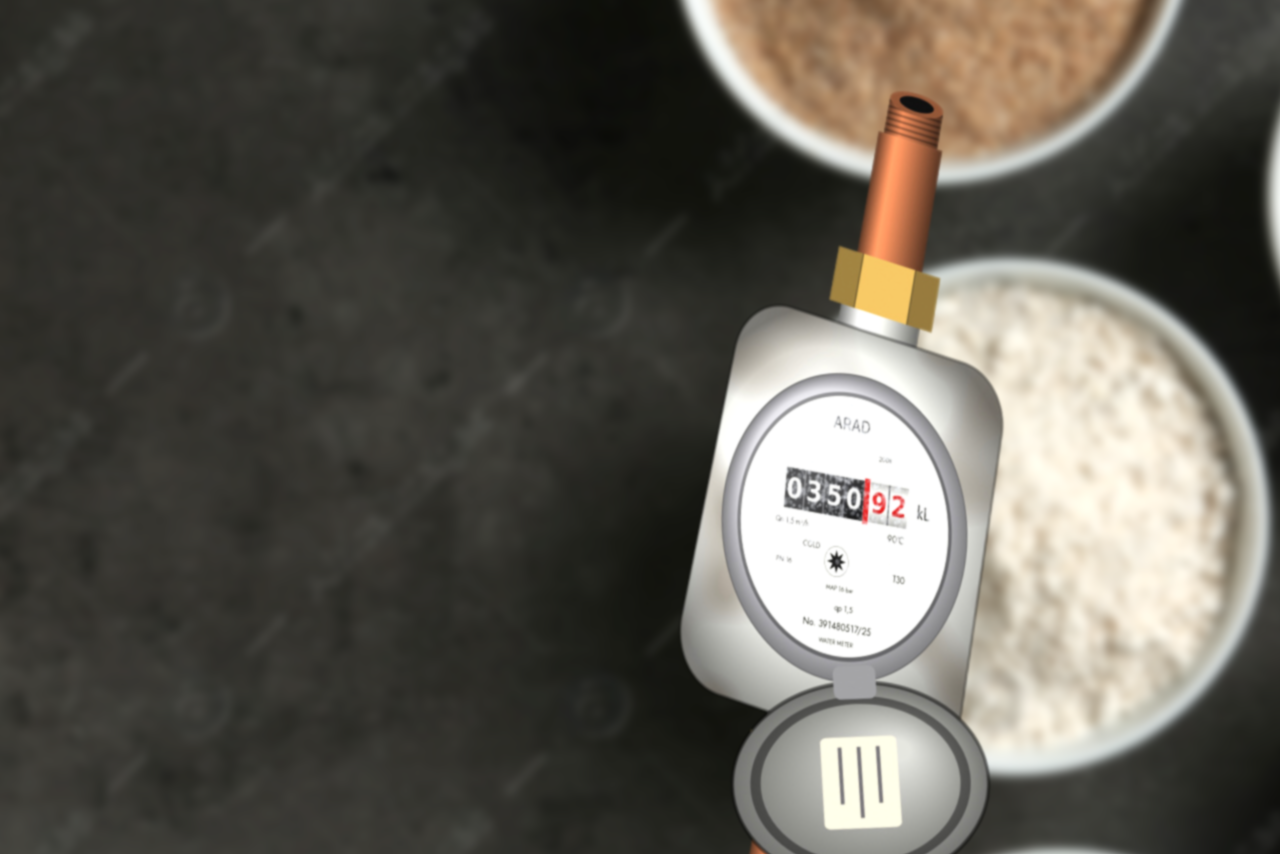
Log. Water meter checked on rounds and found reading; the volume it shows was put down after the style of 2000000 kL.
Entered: 350.92 kL
